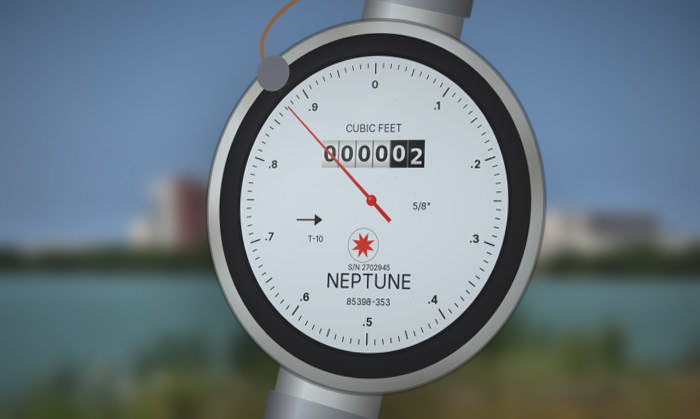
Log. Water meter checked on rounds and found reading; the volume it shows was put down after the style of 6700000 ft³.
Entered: 1.87 ft³
